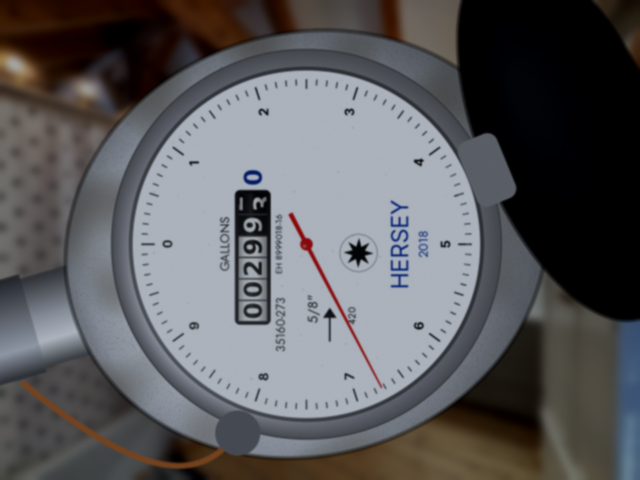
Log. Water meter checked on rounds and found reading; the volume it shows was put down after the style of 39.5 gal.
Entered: 29926.7 gal
